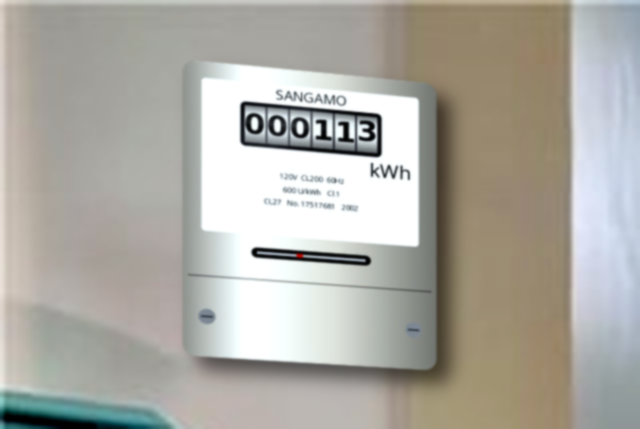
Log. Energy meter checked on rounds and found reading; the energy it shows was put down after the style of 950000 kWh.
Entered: 113 kWh
